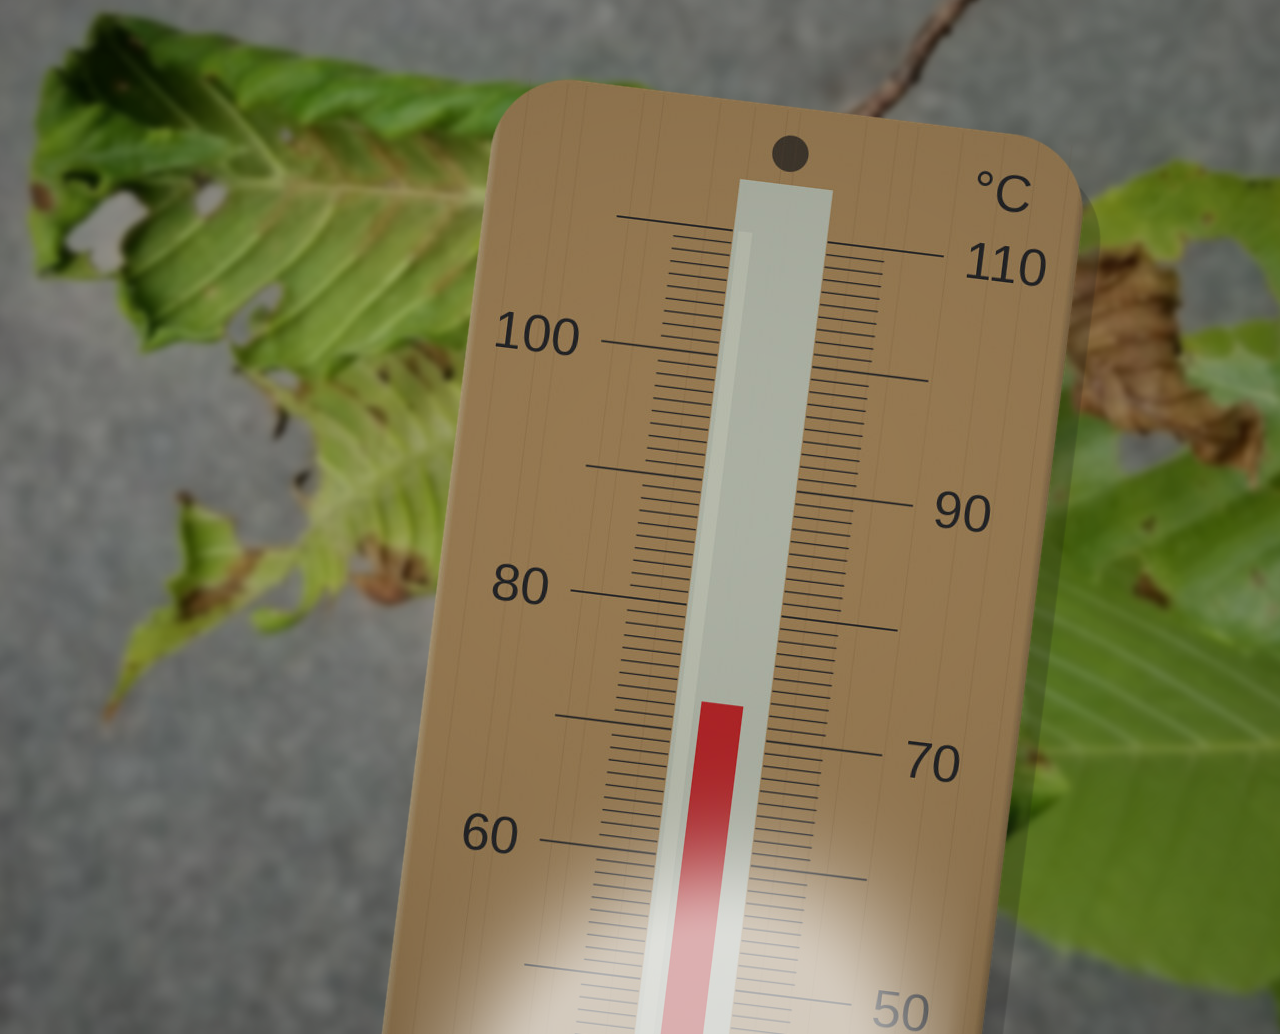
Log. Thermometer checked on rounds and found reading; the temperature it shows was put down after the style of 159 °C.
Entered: 72.5 °C
